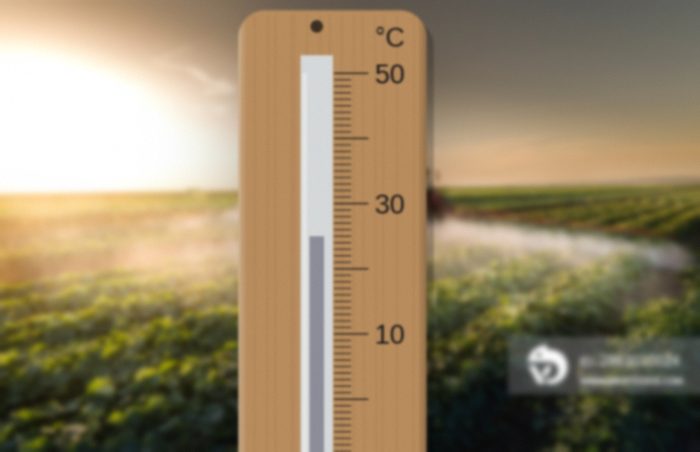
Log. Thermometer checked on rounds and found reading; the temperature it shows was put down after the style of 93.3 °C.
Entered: 25 °C
